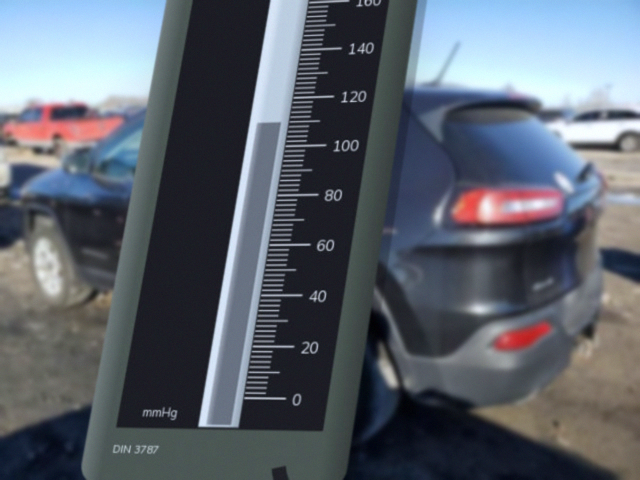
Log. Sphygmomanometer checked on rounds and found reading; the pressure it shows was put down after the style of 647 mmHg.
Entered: 110 mmHg
